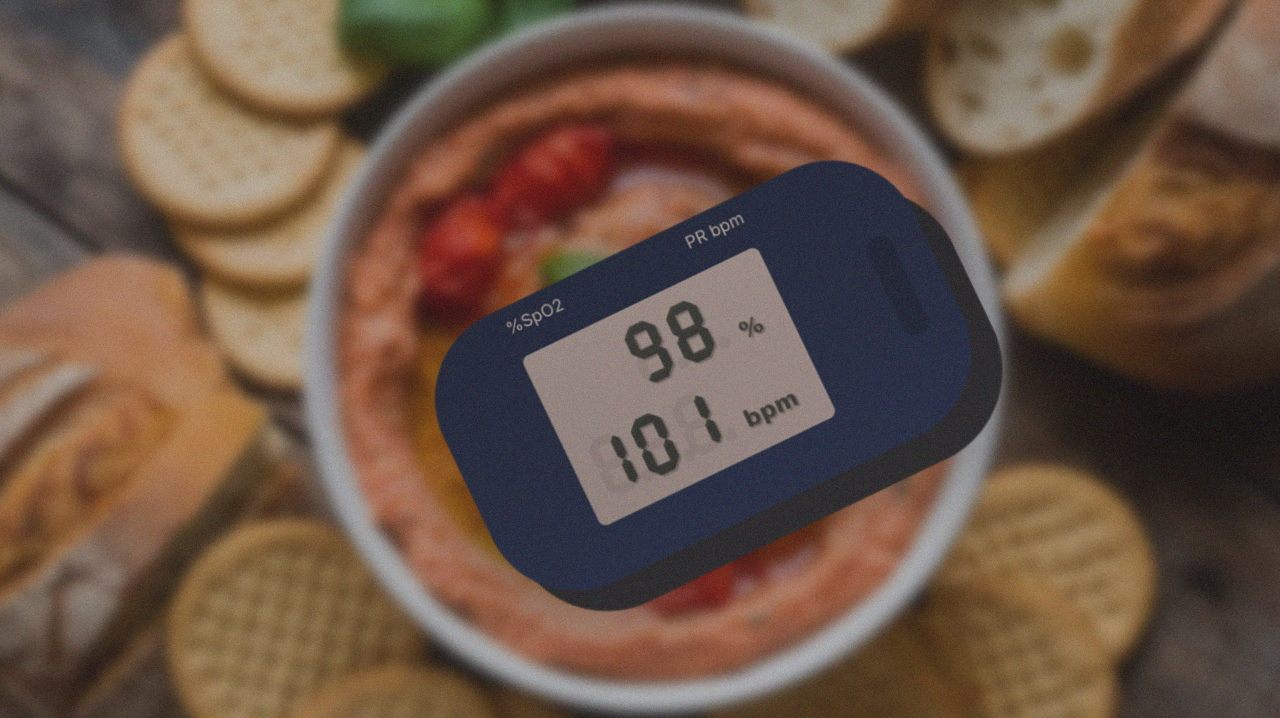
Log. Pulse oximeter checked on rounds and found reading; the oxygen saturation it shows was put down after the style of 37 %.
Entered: 98 %
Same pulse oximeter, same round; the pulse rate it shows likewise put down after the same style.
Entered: 101 bpm
